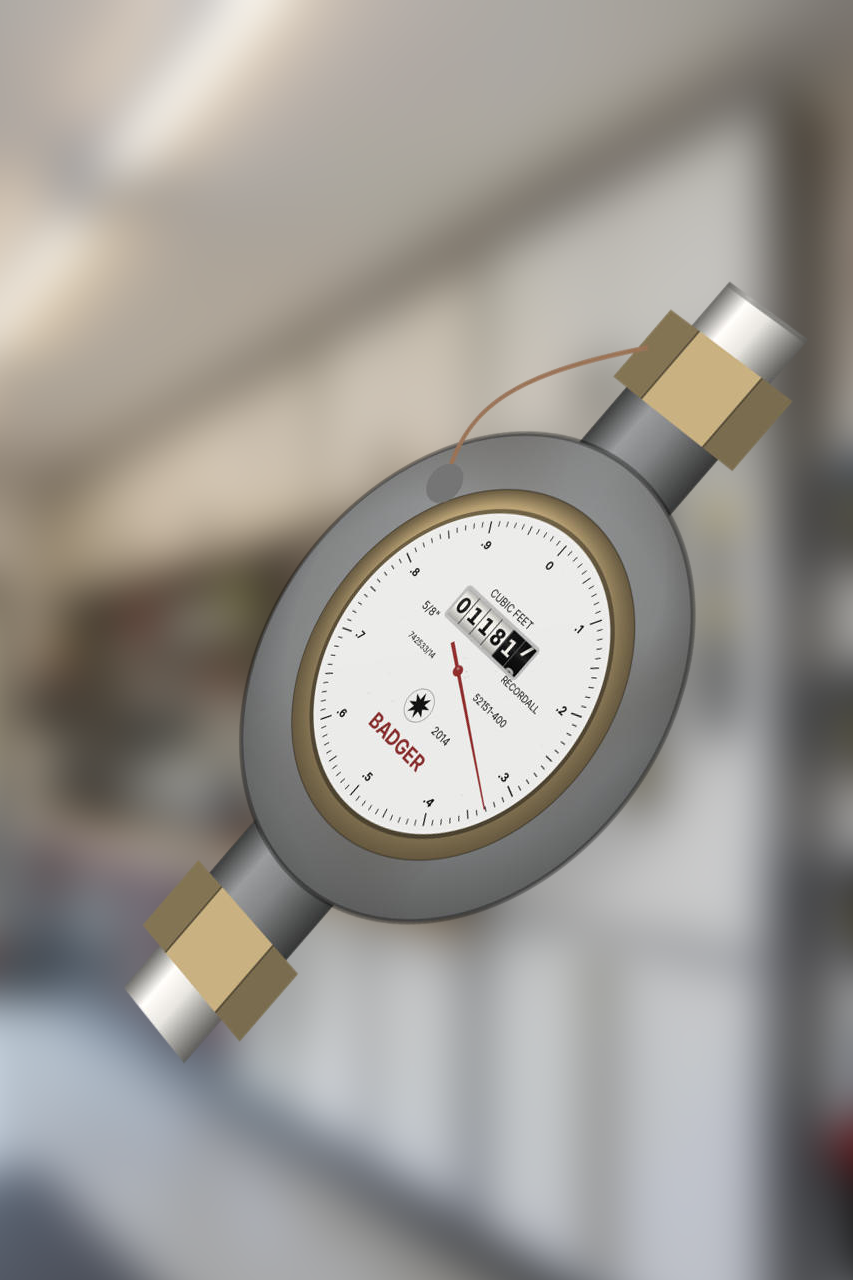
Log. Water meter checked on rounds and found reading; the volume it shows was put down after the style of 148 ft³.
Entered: 11817.33 ft³
